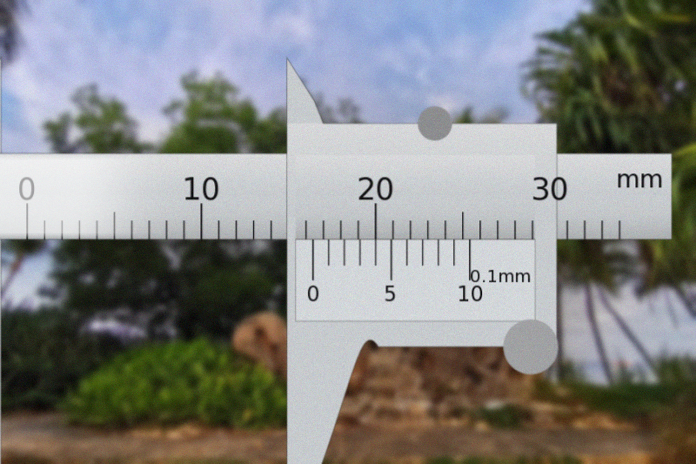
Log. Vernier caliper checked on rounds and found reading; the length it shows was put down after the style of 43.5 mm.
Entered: 16.4 mm
